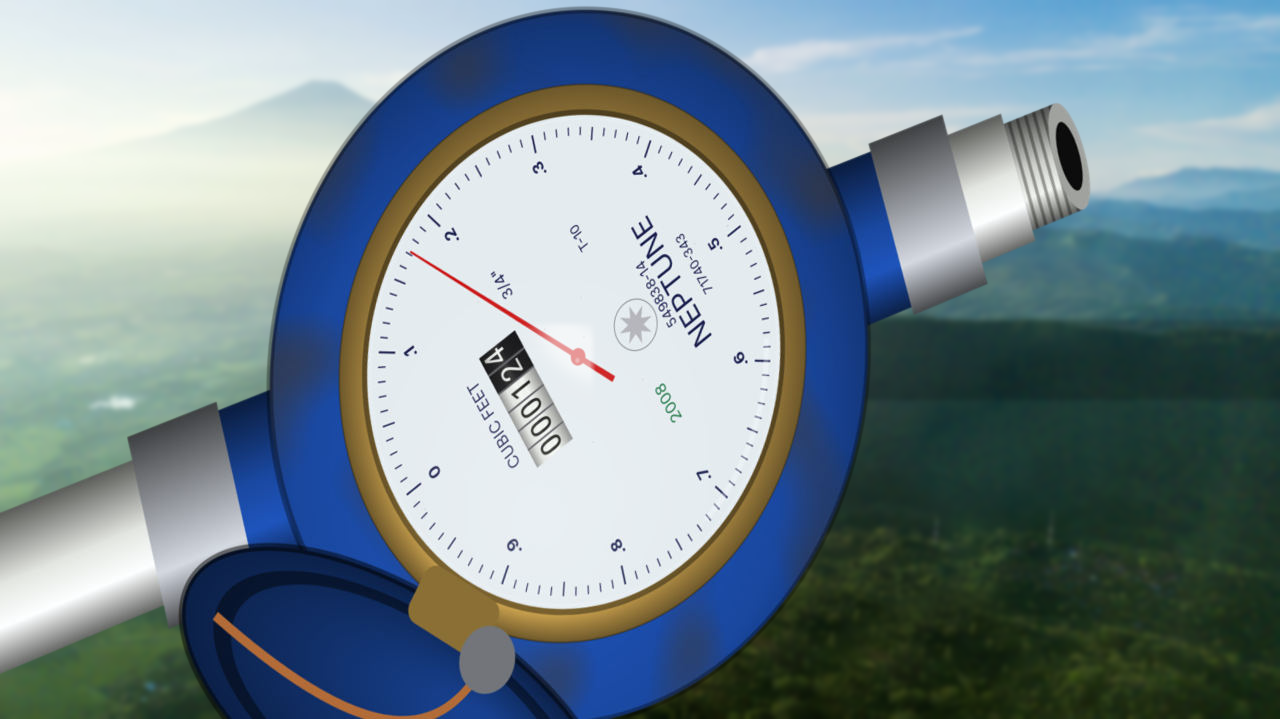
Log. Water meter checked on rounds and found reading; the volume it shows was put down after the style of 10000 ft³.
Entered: 124.17 ft³
